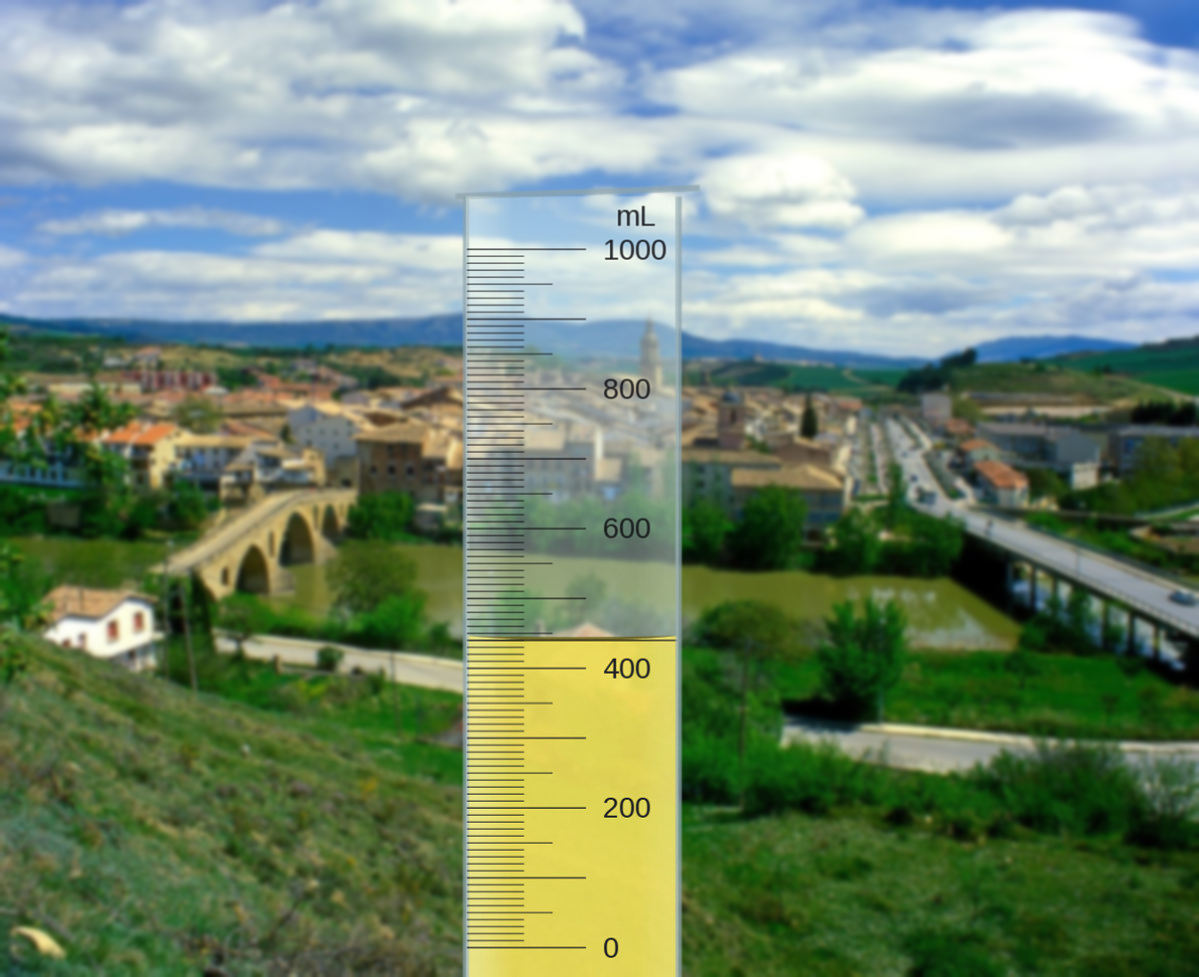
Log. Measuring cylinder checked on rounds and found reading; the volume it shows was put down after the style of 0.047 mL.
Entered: 440 mL
